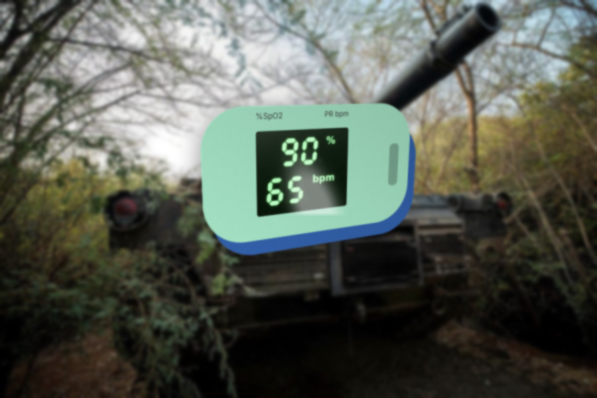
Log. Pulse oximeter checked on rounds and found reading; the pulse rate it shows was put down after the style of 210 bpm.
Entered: 65 bpm
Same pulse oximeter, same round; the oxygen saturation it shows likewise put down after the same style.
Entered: 90 %
